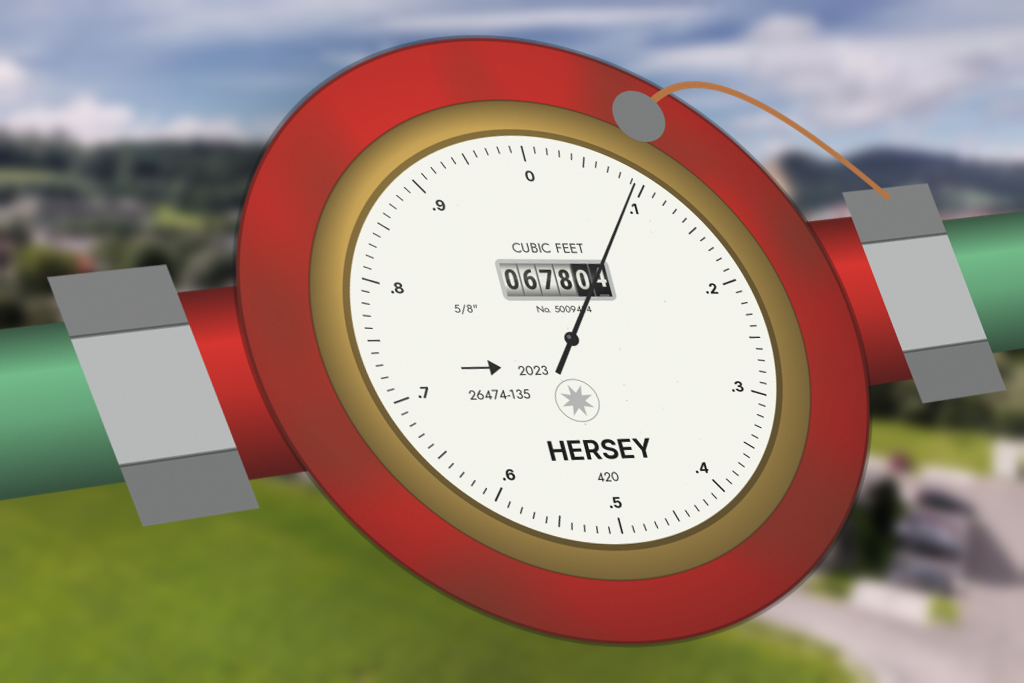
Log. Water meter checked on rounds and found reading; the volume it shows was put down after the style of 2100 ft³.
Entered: 67804.09 ft³
